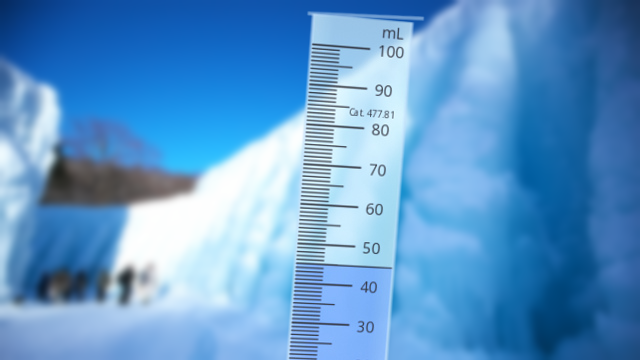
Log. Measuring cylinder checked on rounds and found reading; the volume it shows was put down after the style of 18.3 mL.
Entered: 45 mL
